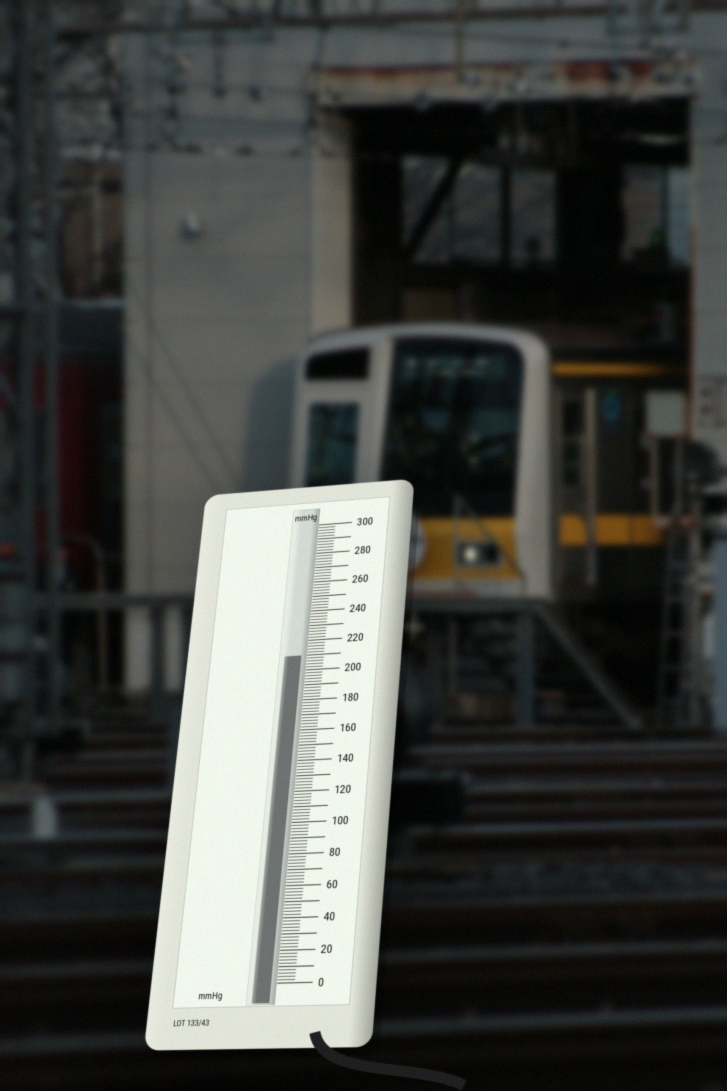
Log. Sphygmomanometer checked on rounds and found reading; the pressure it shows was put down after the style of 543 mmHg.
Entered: 210 mmHg
